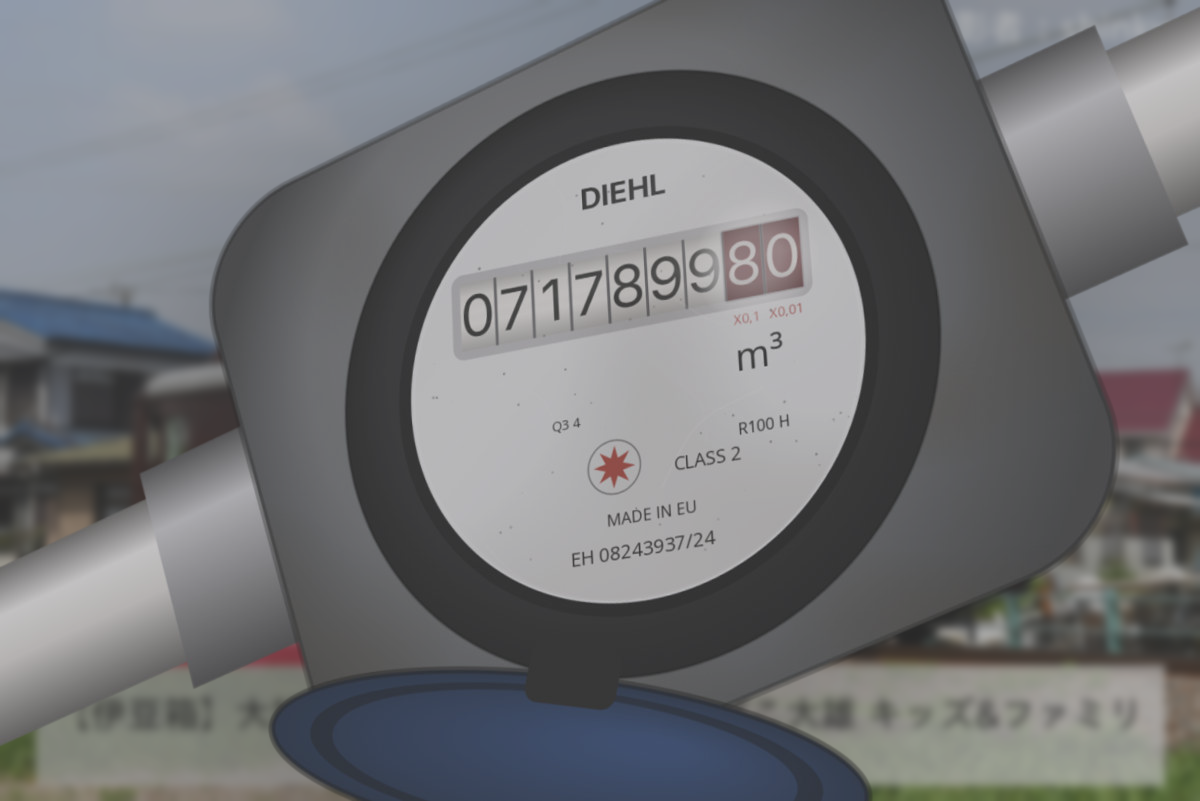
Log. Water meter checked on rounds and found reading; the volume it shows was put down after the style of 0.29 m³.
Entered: 717899.80 m³
